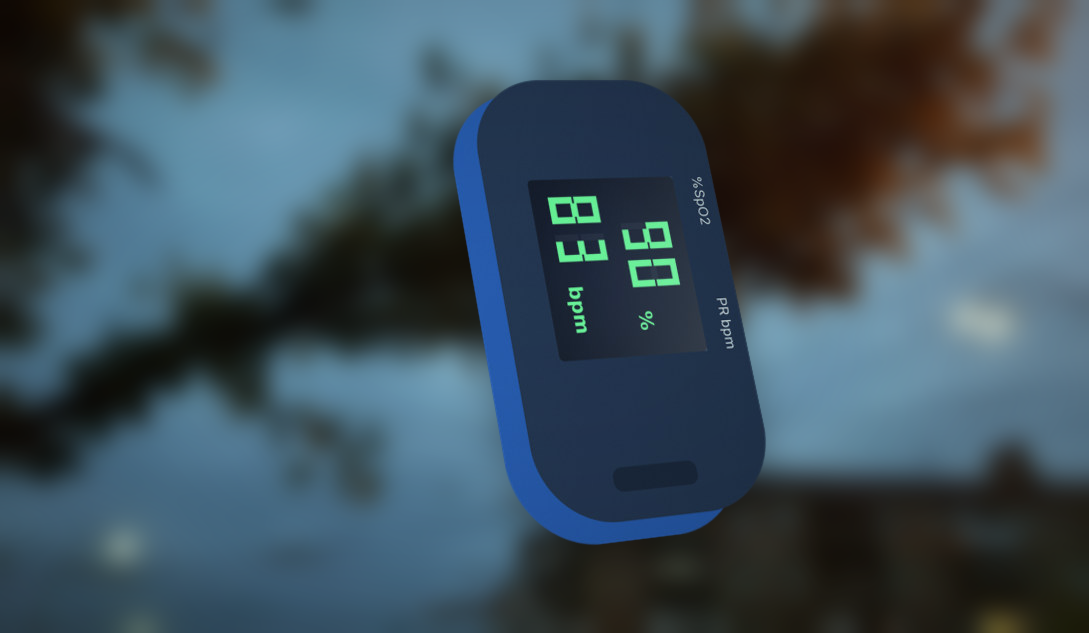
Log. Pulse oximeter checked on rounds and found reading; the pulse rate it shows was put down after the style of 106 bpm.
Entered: 83 bpm
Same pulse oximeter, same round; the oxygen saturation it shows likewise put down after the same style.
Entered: 90 %
